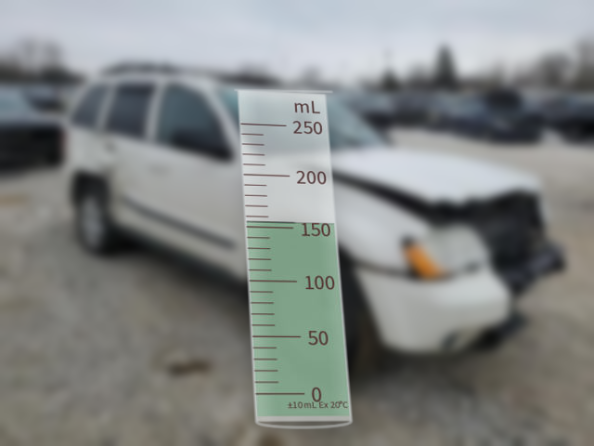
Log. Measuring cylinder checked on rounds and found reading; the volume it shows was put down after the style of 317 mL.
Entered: 155 mL
